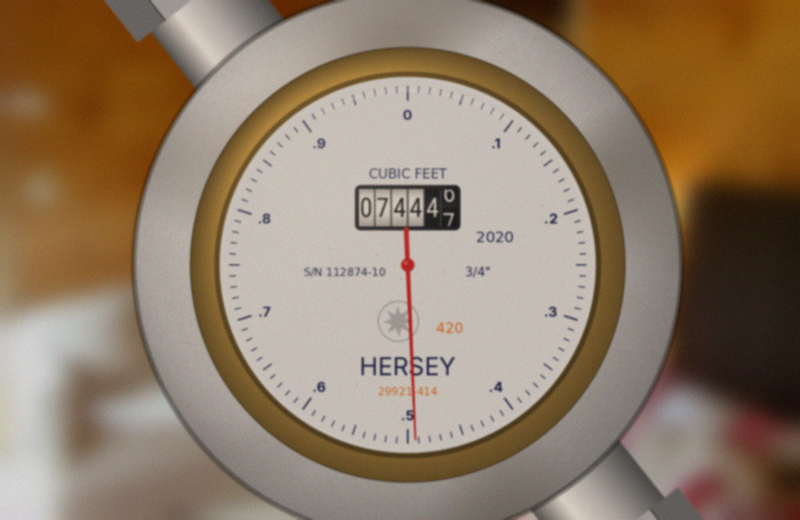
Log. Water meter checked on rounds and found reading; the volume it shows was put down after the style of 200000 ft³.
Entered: 74446.49 ft³
